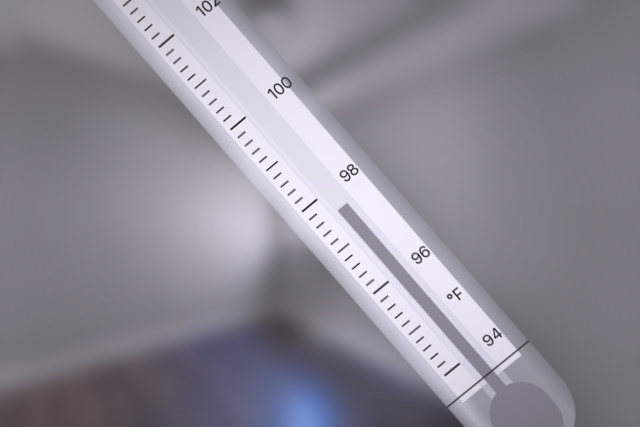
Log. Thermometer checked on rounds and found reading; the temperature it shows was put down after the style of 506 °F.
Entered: 97.6 °F
